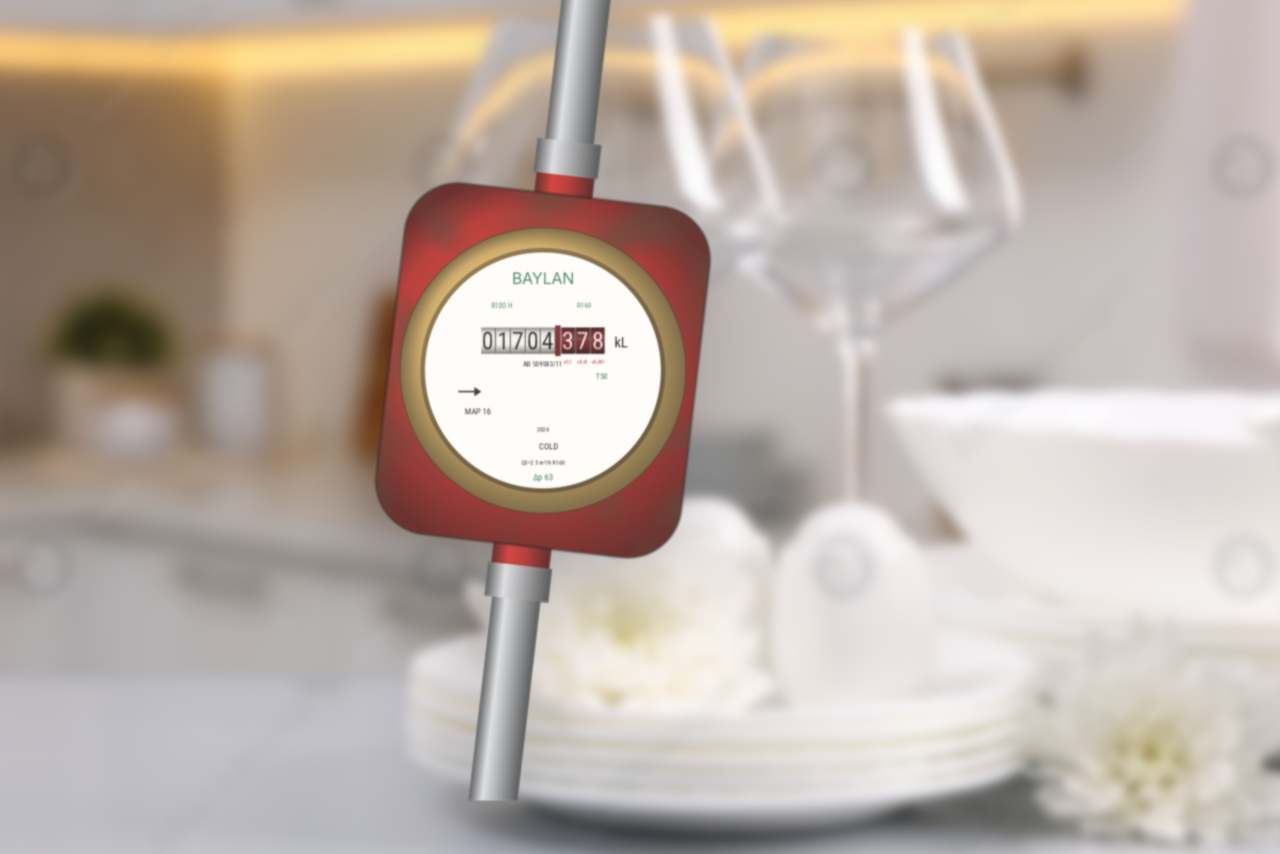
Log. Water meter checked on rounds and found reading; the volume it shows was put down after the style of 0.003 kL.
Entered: 1704.378 kL
